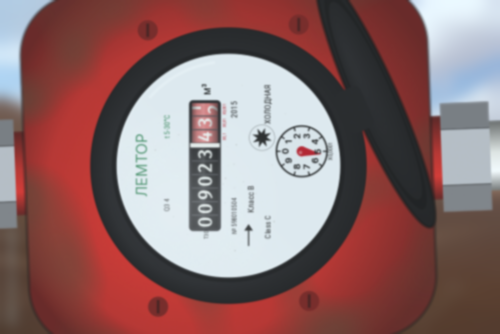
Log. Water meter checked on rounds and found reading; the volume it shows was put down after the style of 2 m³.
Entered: 9023.4315 m³
